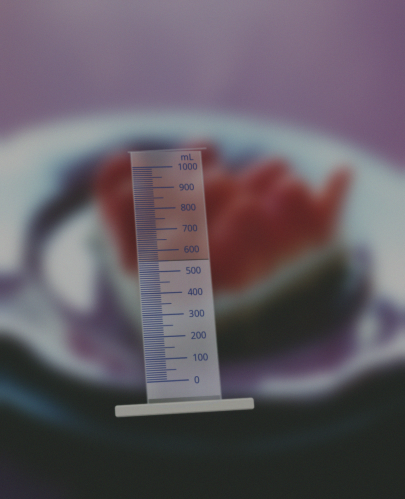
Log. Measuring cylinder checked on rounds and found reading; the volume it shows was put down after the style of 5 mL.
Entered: 550 mL
